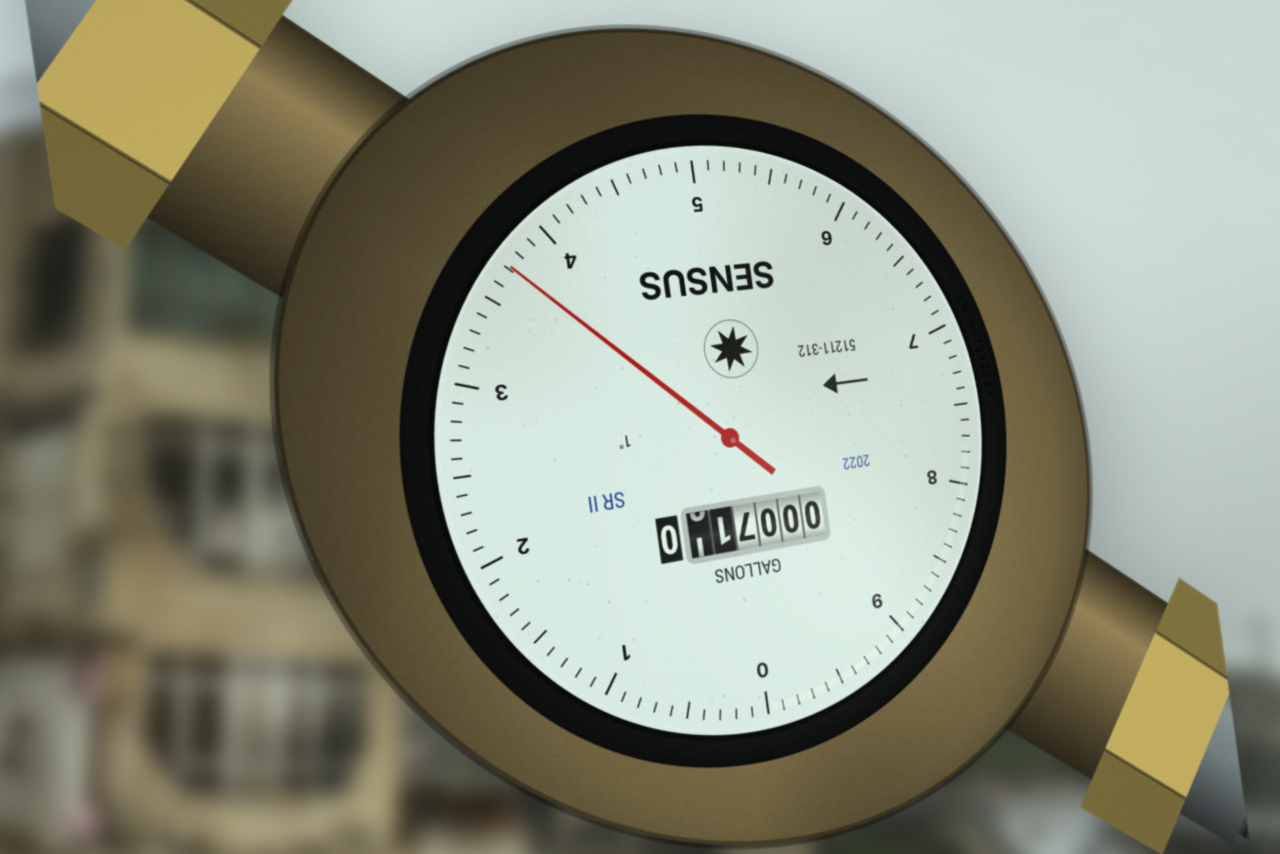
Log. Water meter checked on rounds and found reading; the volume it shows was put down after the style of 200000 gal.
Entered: 7113.7 gal
